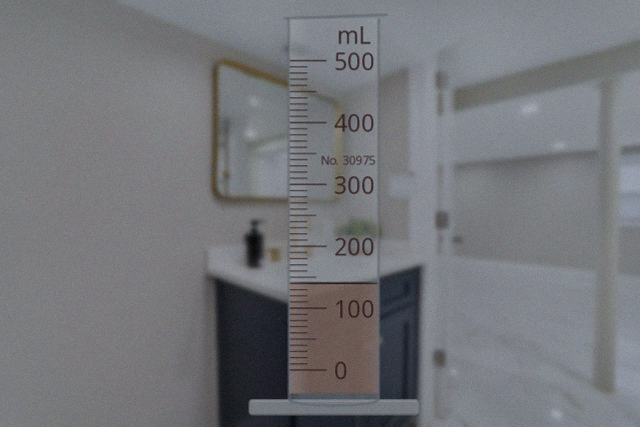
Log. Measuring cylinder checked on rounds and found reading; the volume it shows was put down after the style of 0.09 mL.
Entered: 140 mL
